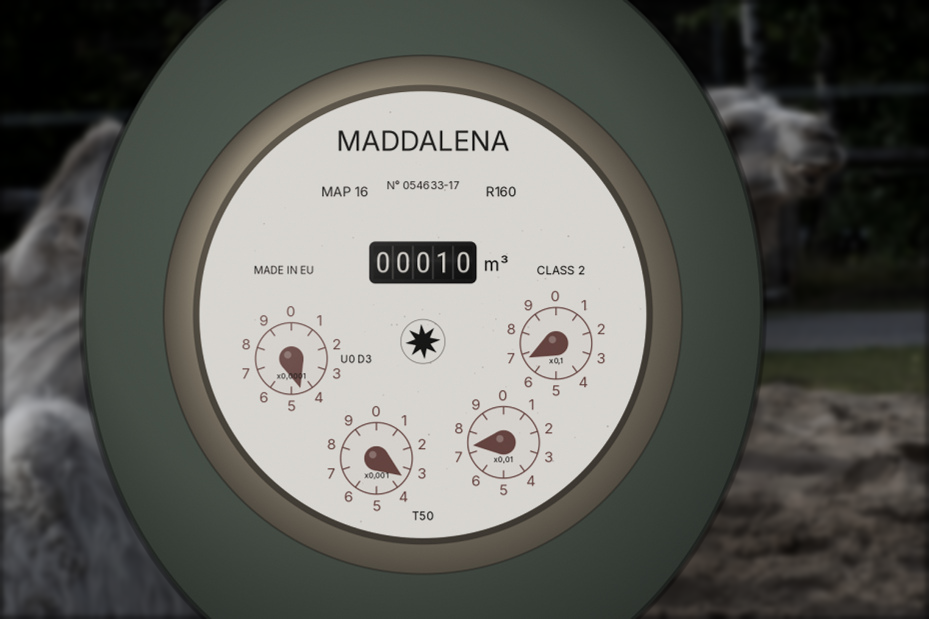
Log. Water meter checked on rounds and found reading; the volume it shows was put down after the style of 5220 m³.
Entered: 10.6734 m³
